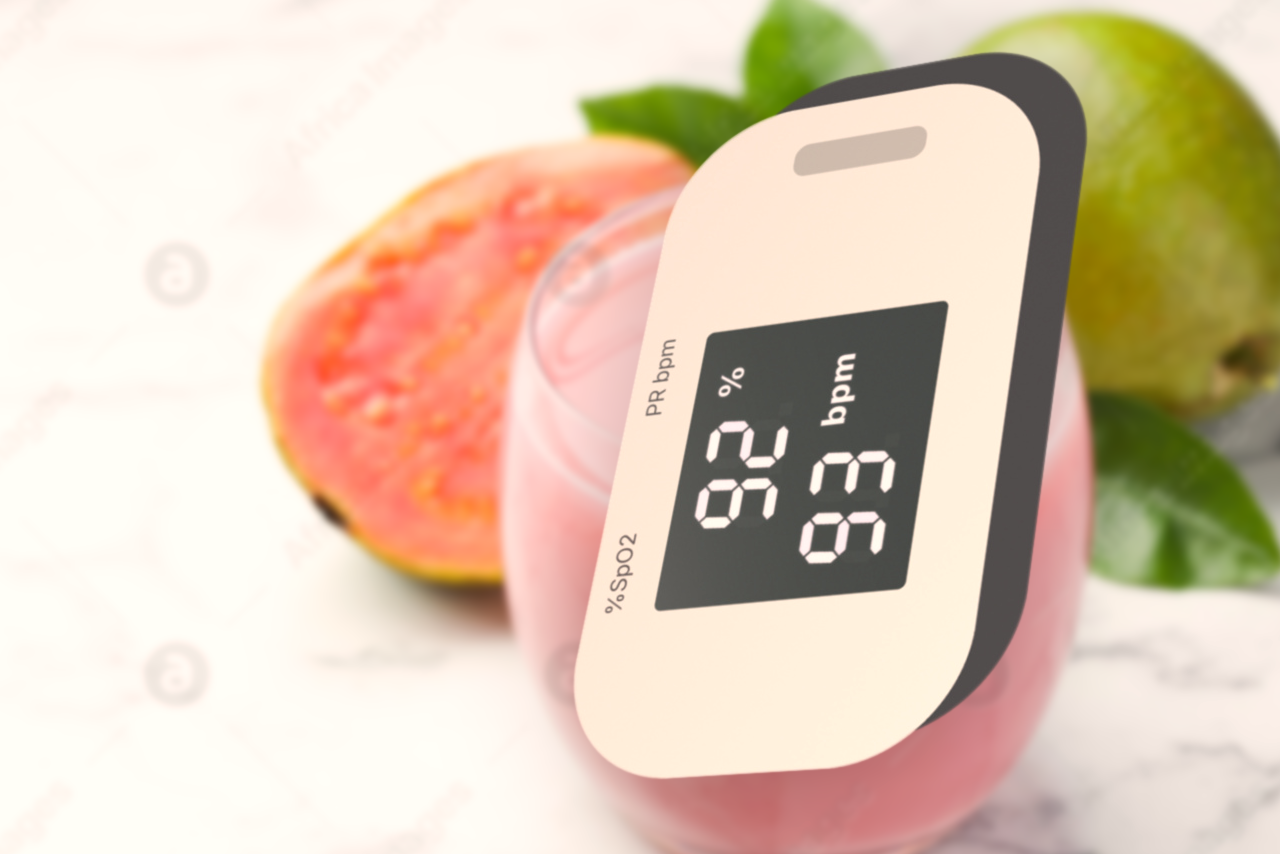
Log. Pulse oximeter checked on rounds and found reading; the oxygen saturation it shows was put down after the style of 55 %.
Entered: 92 %
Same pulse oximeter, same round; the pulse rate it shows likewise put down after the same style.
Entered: 93 bpm
